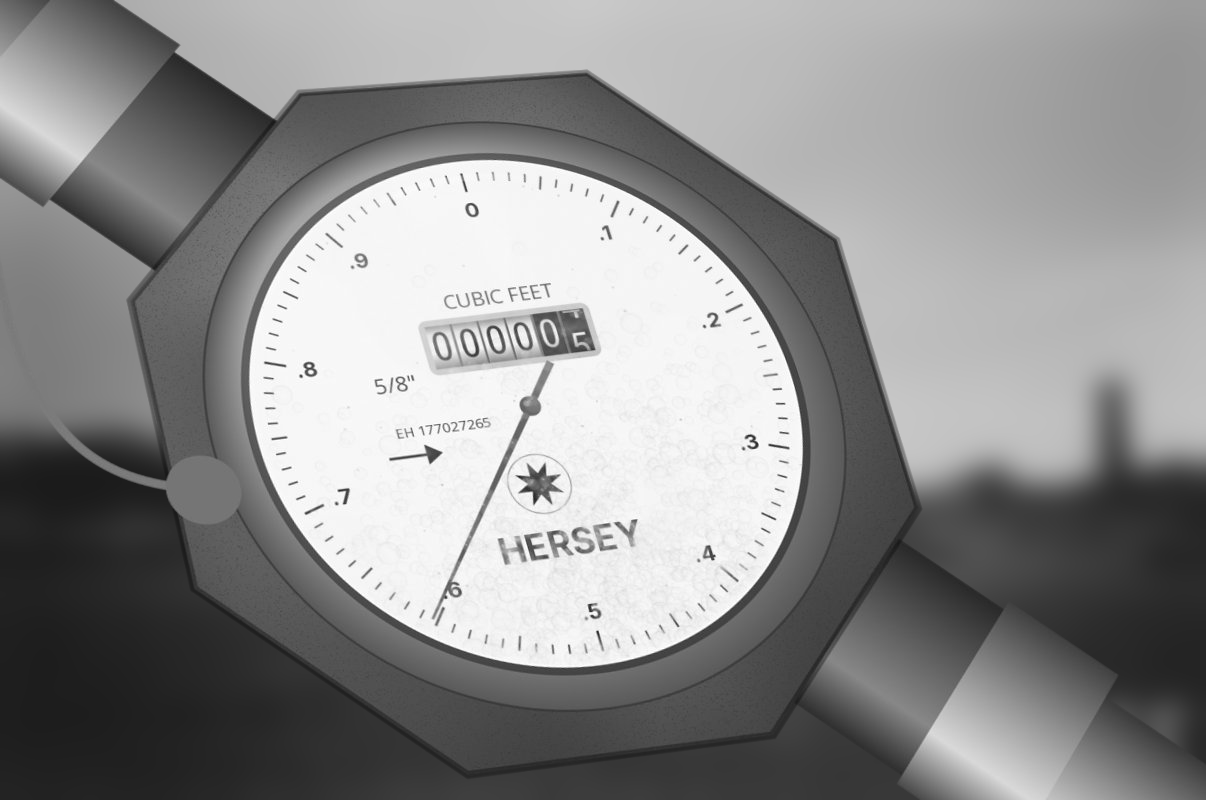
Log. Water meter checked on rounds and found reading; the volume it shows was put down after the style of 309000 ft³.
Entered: 4.60 ft³
